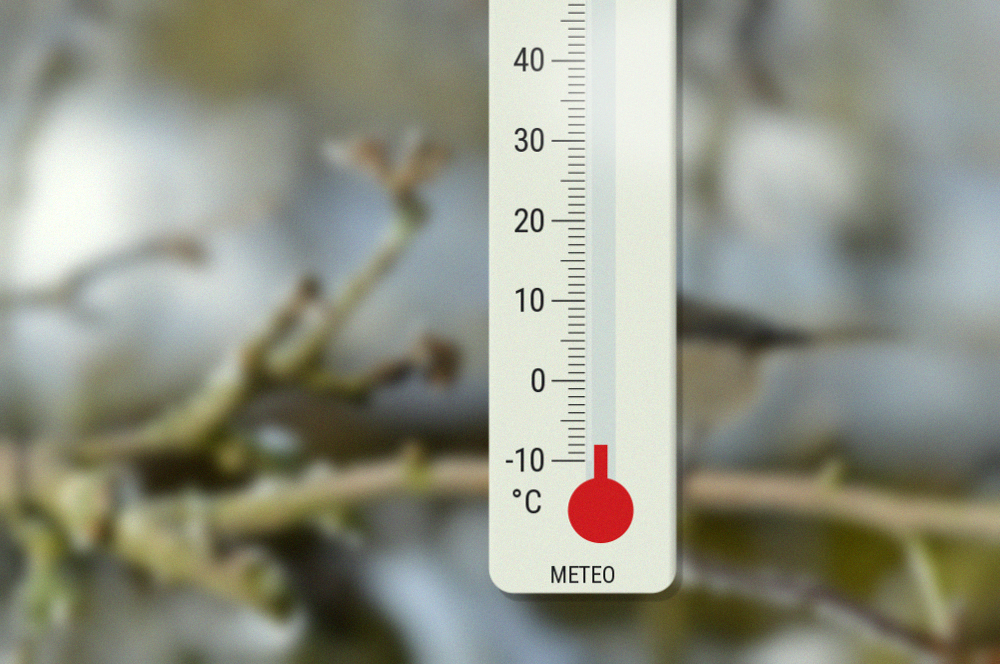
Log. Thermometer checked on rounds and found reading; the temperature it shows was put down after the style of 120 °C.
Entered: -8 °C
